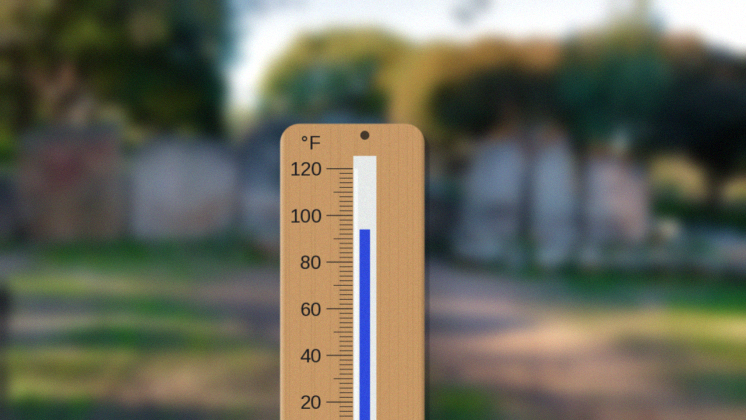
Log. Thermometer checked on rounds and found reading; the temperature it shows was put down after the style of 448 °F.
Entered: 94 °F
